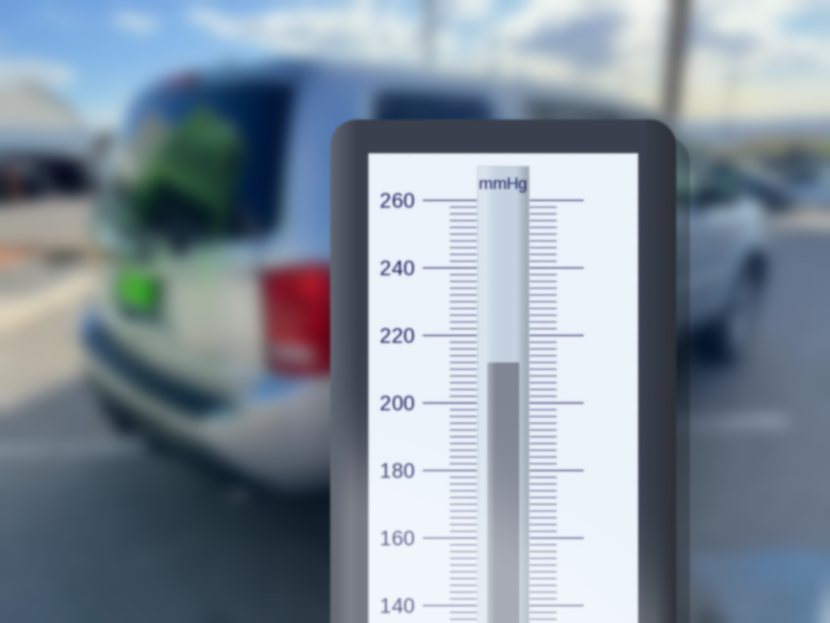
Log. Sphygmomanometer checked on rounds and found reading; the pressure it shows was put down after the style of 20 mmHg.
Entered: 212 mmHg
